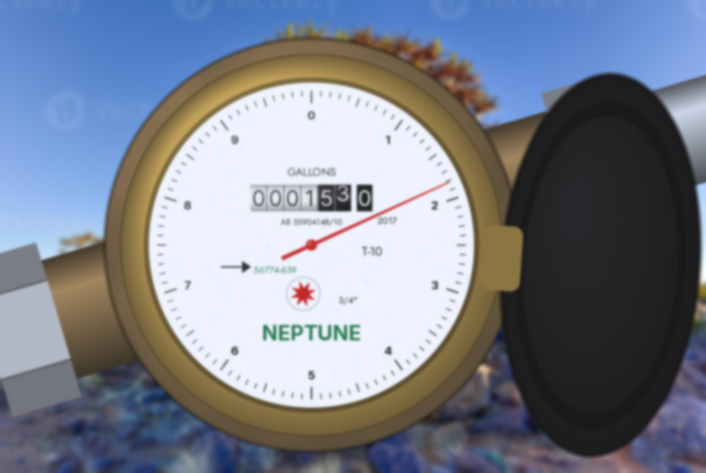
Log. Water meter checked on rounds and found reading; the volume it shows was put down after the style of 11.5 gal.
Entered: 1531.8 gal
